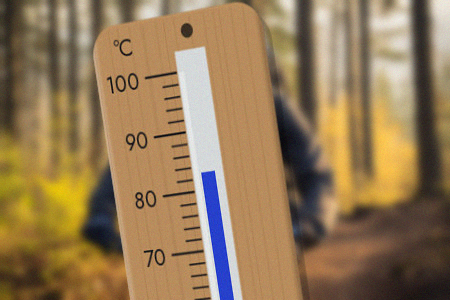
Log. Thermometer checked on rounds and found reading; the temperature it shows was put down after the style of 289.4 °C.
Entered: 83 °C
